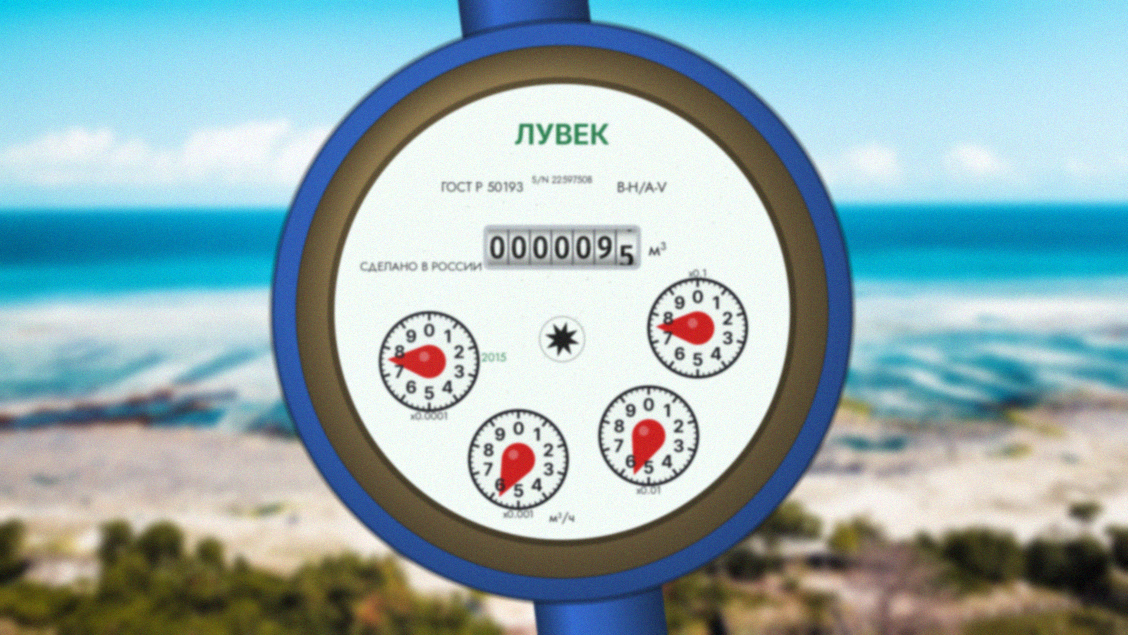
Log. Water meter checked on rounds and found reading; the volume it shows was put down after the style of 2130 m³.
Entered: 94.7557 m³
